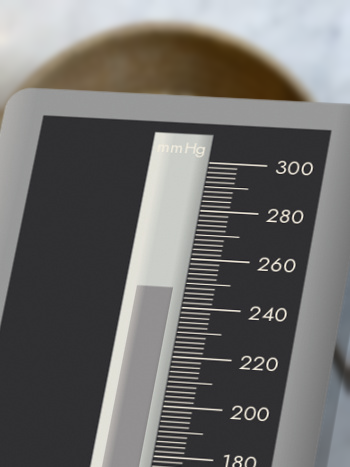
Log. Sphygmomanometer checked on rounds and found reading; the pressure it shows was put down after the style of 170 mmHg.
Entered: 248 mmHg
